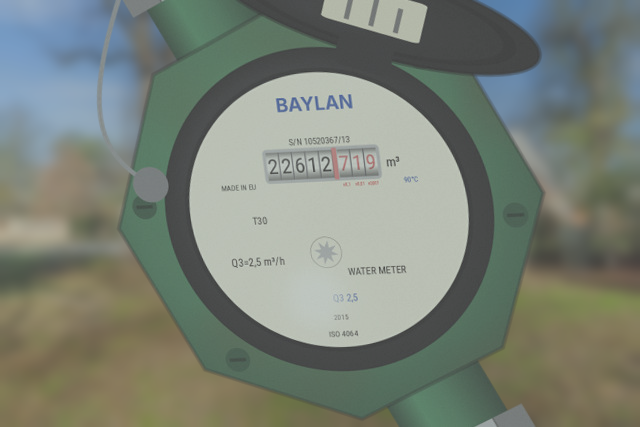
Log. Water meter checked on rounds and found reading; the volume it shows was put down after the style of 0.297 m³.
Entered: 22612.719 m³
